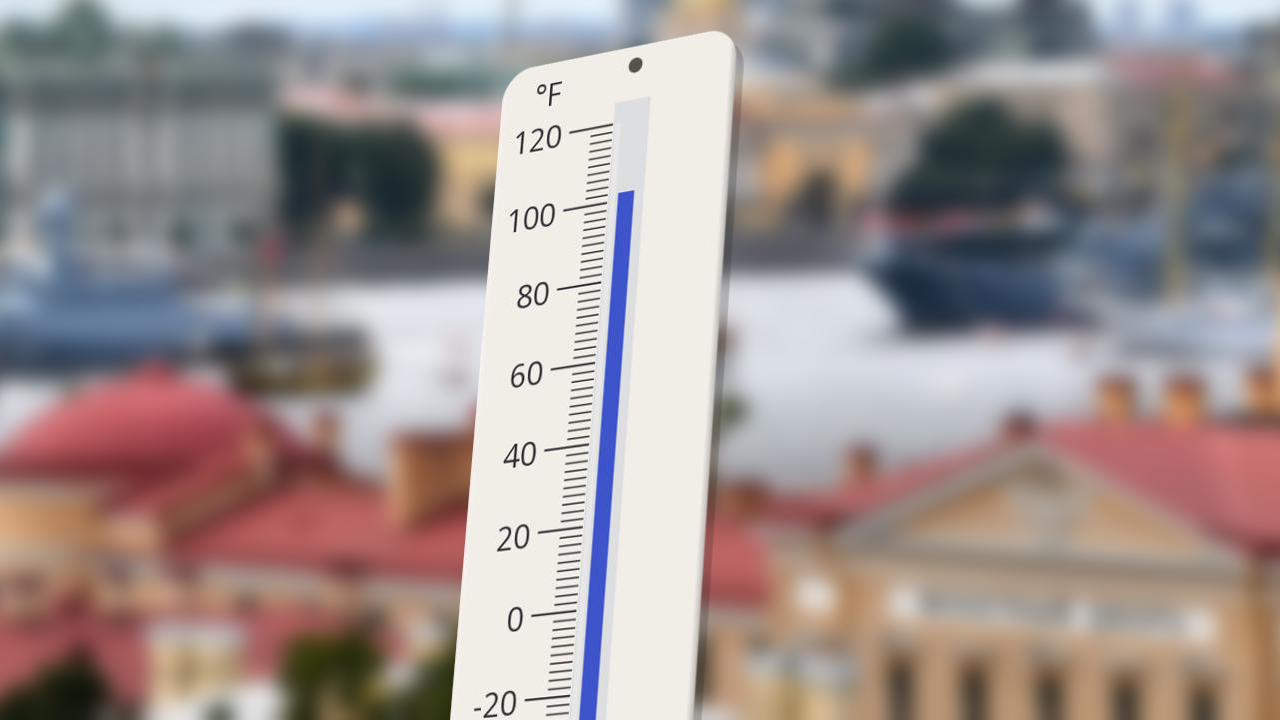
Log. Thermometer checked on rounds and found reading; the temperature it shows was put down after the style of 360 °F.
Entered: 102 °F
